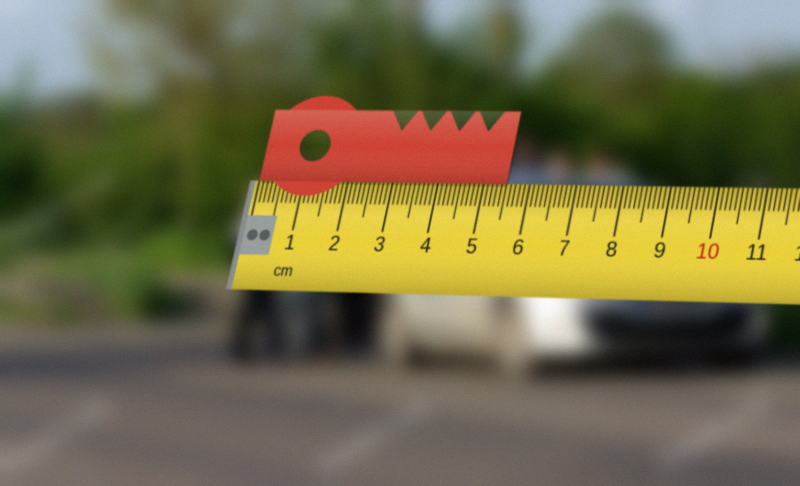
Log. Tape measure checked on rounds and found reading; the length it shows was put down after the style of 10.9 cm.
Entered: 5.5 cm
